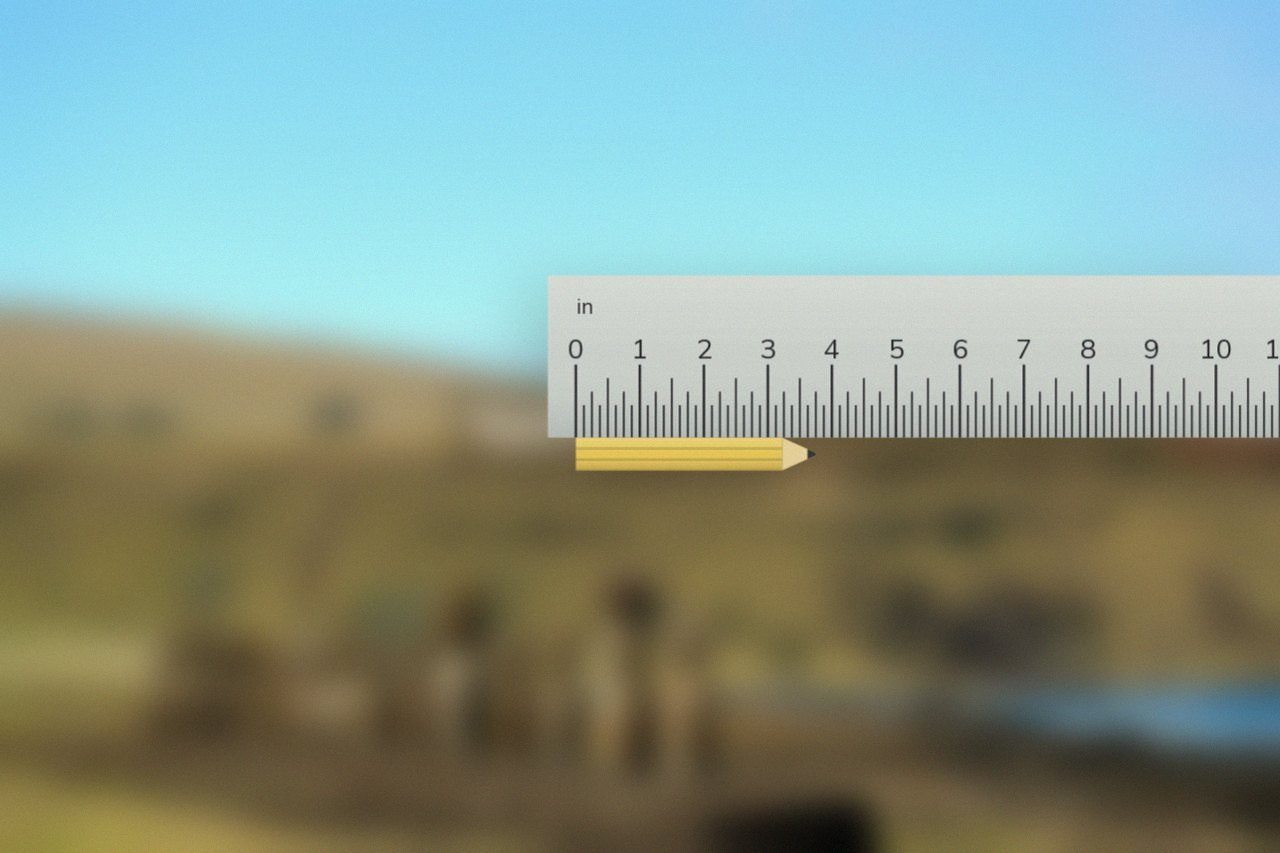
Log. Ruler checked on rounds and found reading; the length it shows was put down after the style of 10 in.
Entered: 3.75 in
